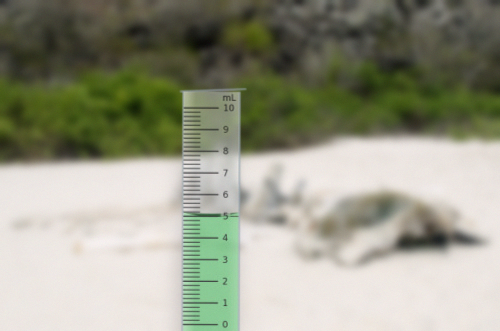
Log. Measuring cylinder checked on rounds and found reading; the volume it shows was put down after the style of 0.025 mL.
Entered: 5 mL
